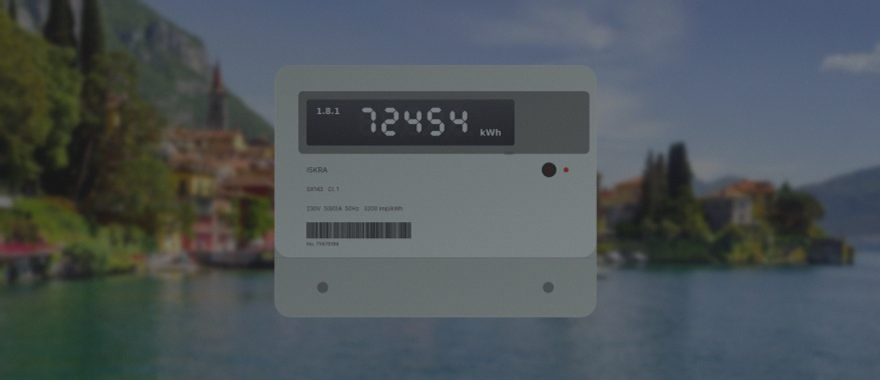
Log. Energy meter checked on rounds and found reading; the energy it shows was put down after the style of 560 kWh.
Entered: 72454 kWh
